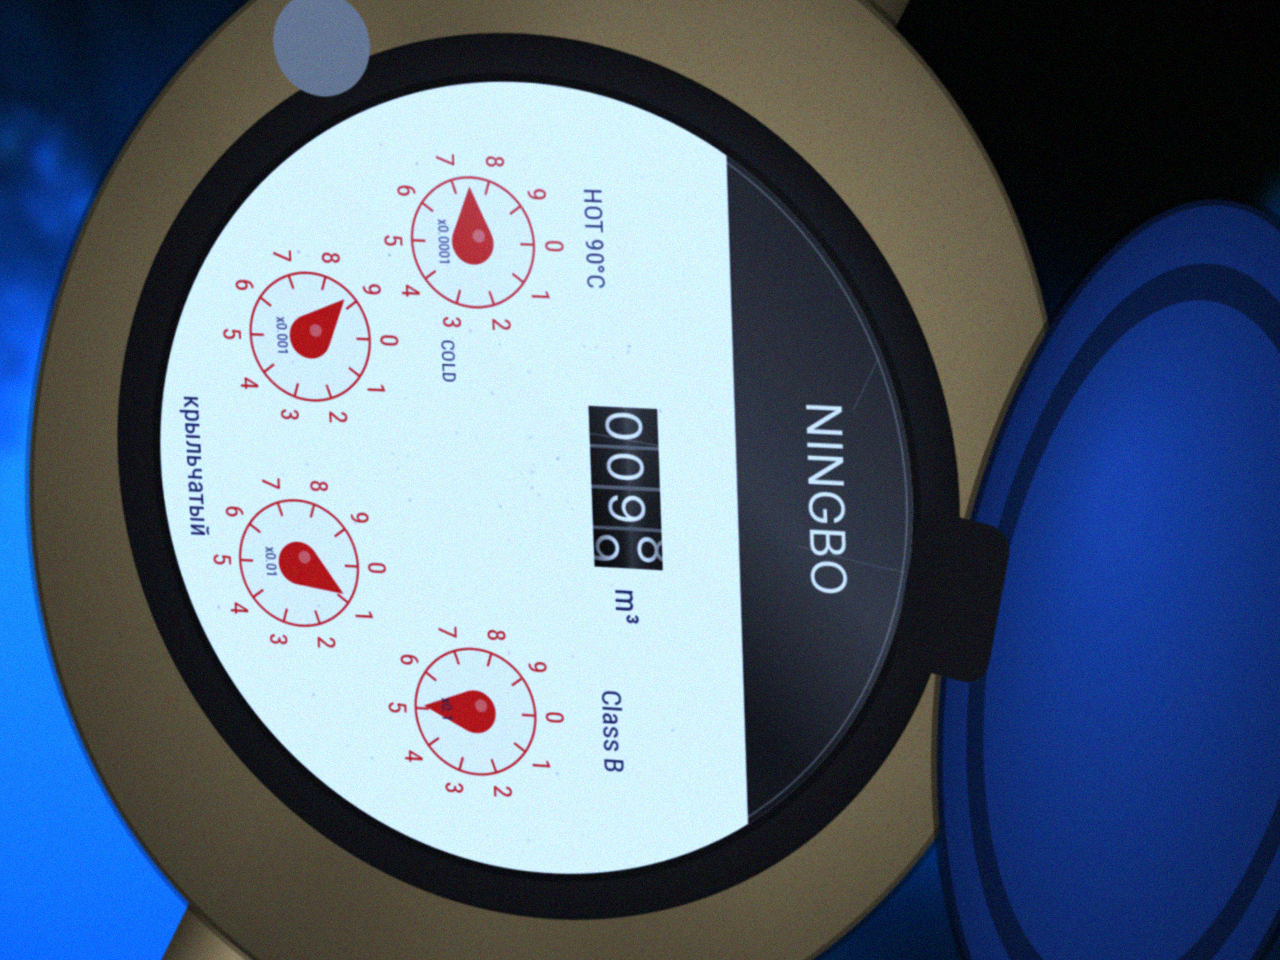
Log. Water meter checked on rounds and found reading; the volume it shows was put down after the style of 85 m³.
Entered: 98.5087 m³
